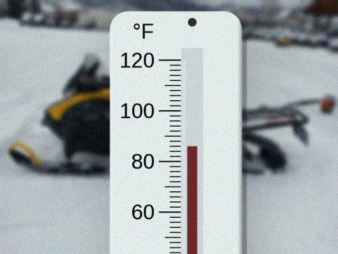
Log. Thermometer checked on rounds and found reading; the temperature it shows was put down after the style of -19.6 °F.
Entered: 86 °F
